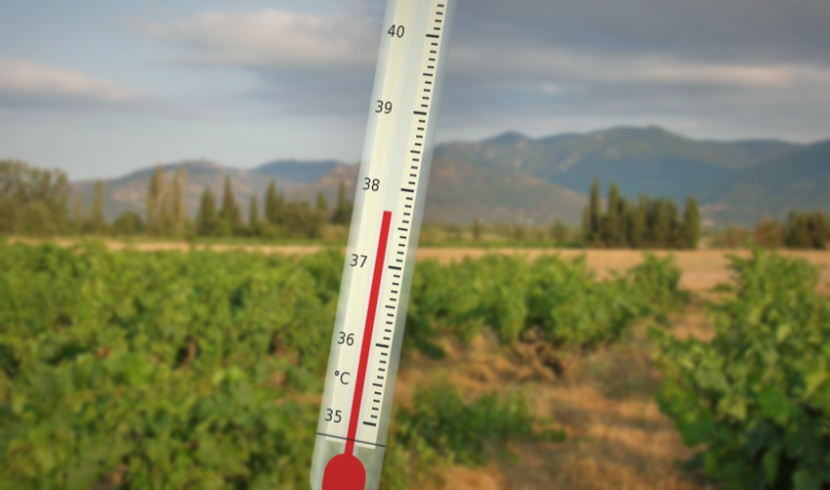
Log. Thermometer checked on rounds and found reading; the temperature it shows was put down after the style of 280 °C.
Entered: 37.7 °C
